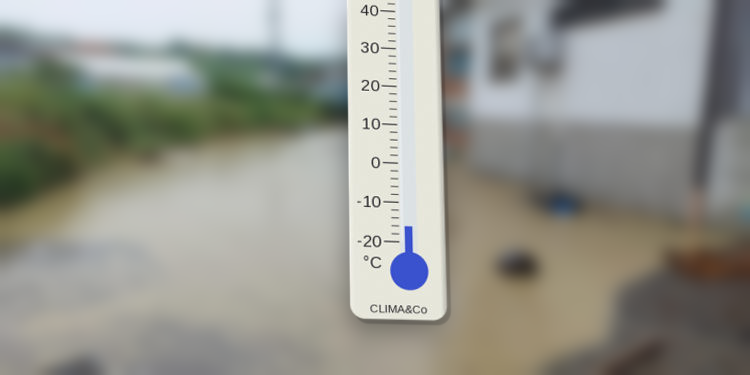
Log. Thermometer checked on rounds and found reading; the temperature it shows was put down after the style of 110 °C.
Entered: -16 °C
